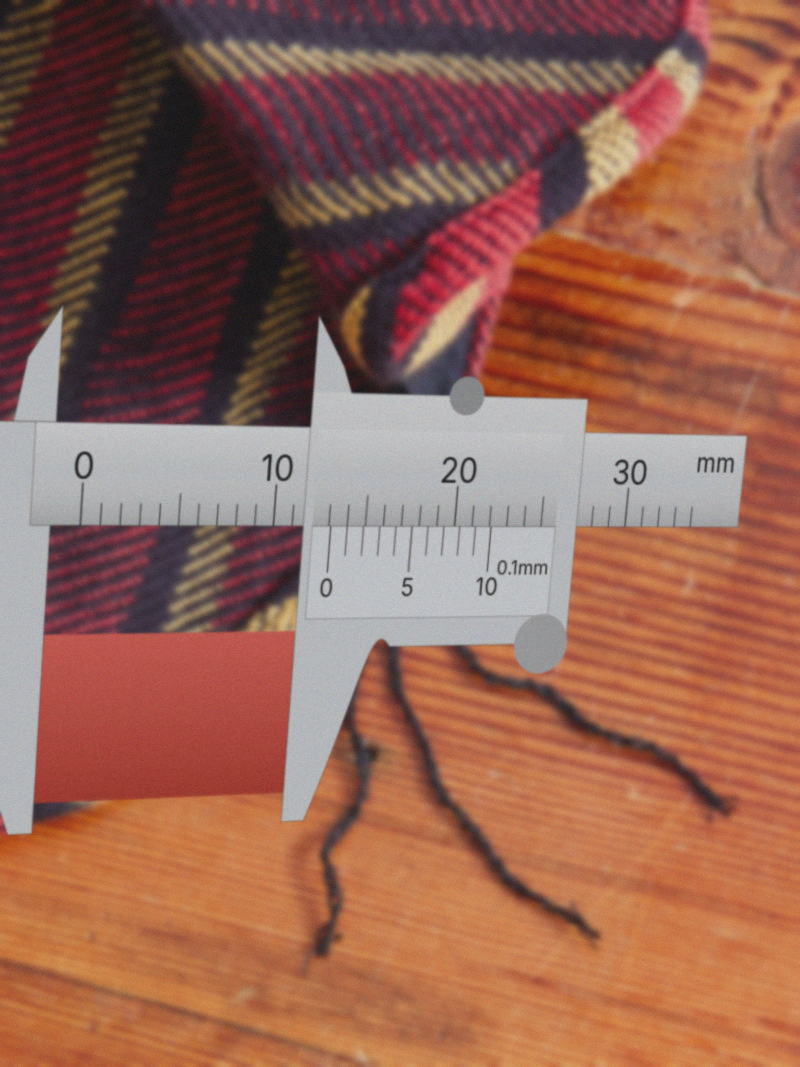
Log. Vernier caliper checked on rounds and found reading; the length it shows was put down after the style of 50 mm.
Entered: 13.1 mm
